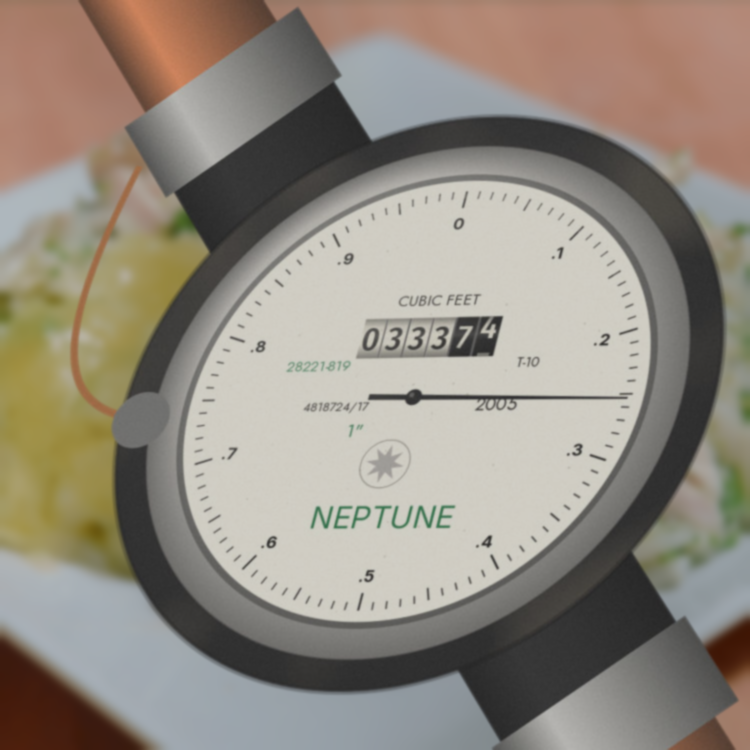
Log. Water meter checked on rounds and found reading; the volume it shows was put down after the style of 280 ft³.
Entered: 33374.25 ft³
